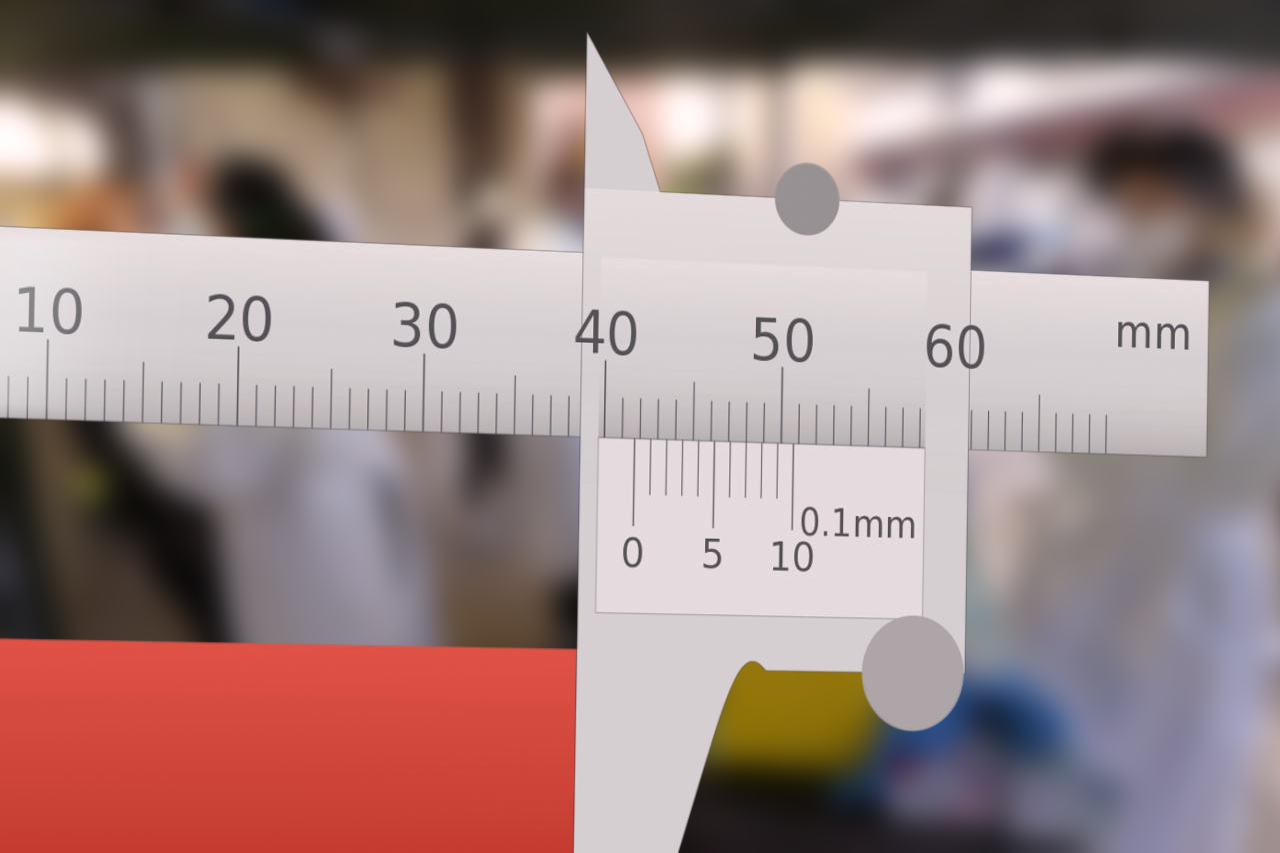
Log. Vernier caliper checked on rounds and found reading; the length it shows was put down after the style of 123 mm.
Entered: 41.7 mm
